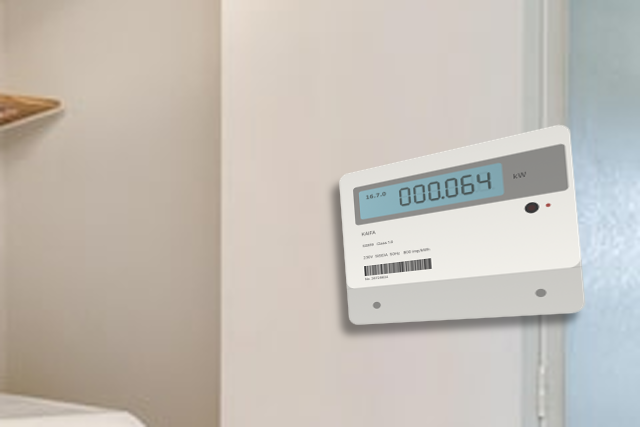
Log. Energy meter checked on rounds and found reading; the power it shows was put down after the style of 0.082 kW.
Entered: 0.064 kW
